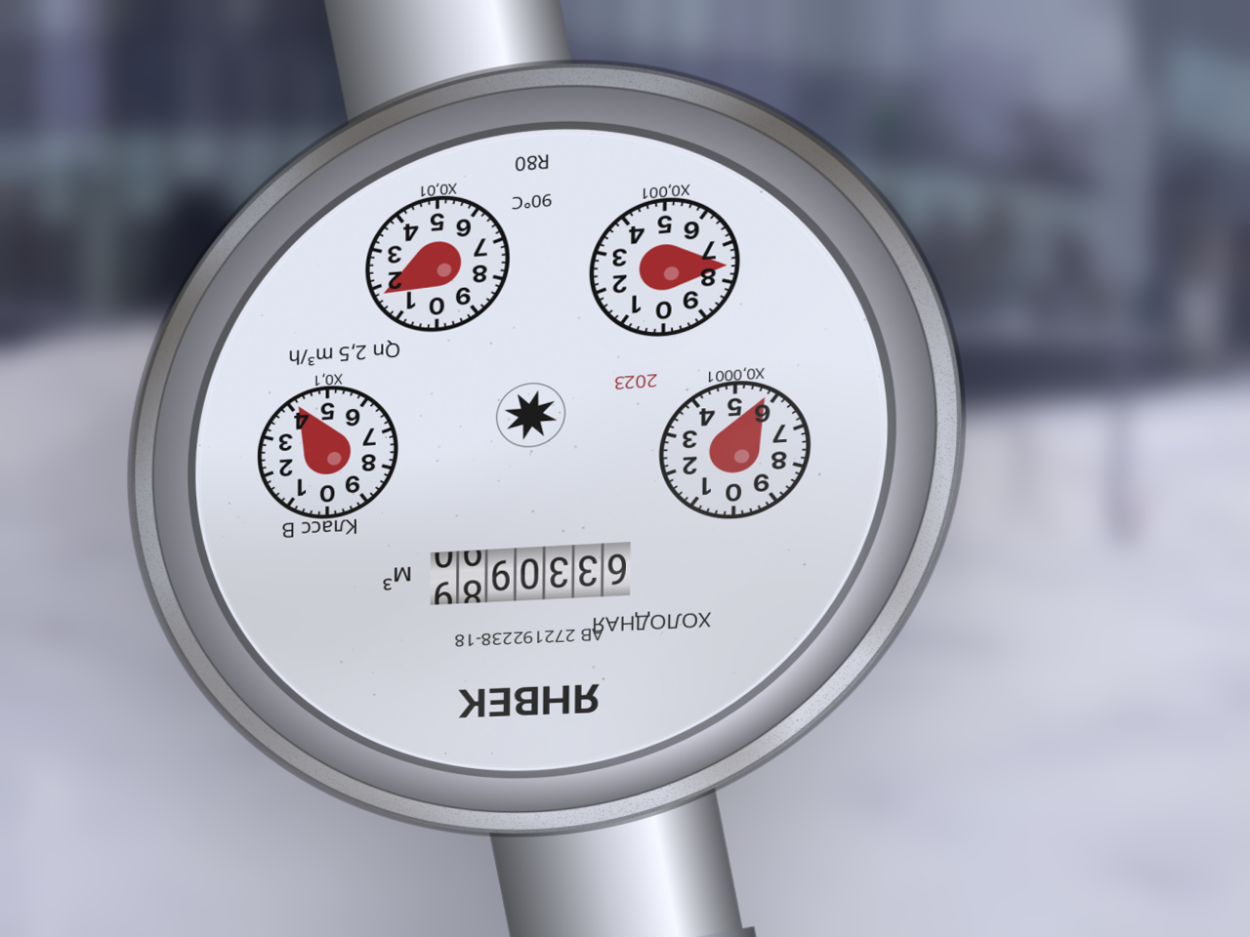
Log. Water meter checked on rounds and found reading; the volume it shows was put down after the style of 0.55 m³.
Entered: 6330989.4175 m³
